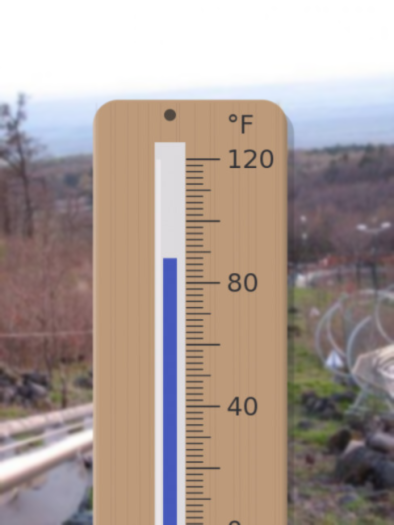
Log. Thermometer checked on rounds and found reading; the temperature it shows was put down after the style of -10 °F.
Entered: 88 °F
